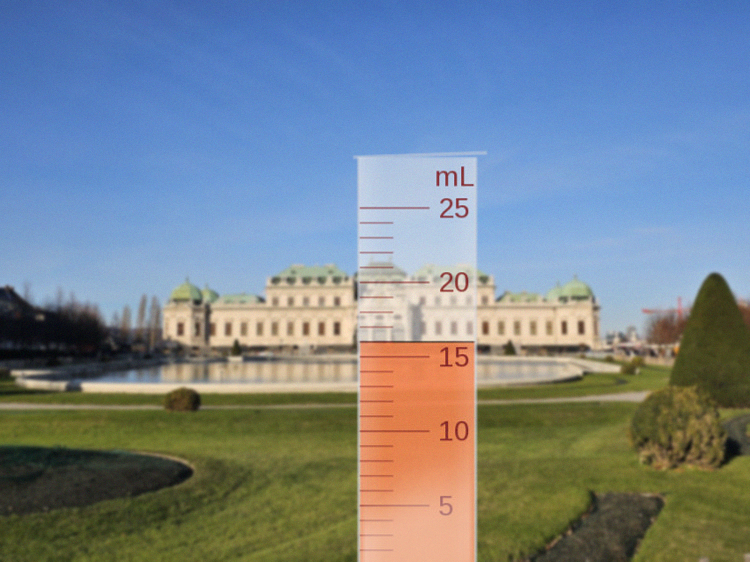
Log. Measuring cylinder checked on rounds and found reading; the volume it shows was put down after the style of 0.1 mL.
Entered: 16 mL
